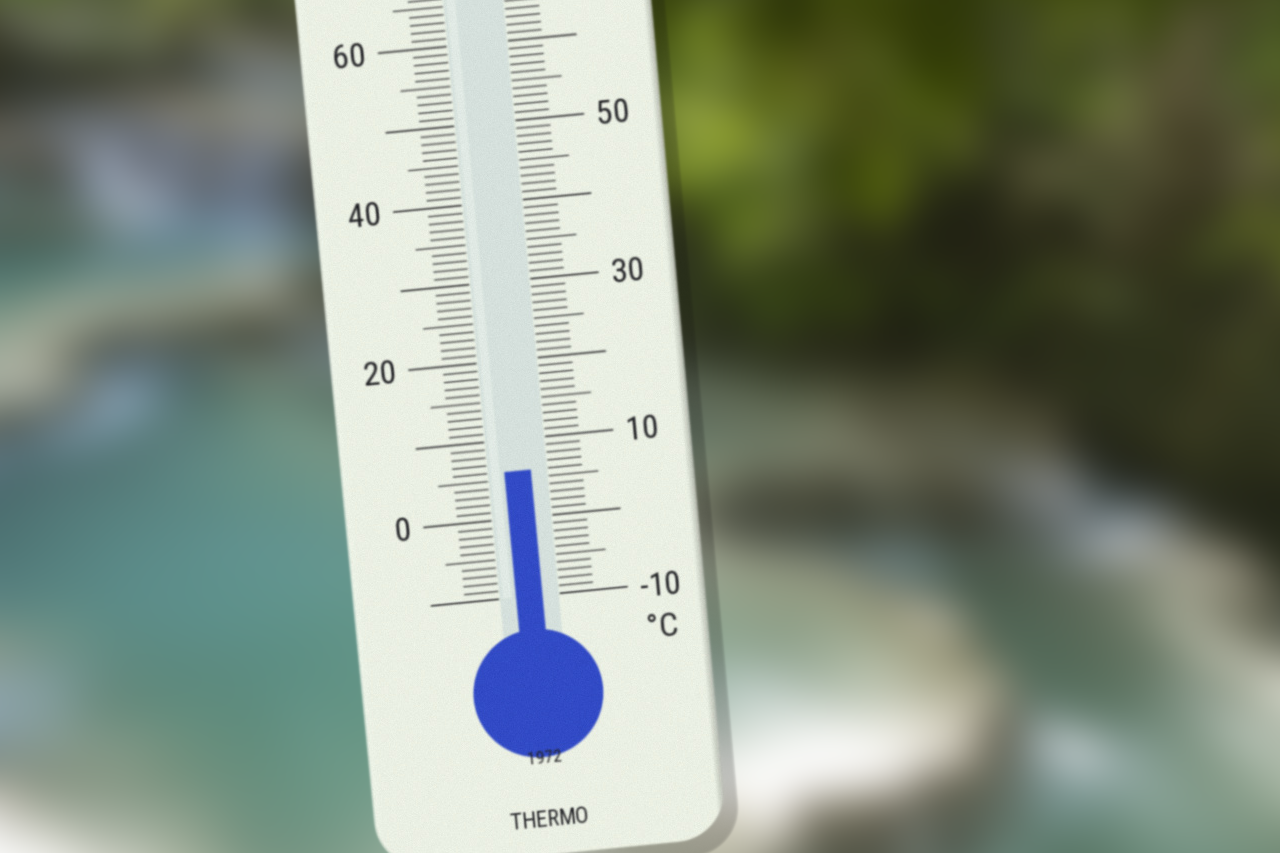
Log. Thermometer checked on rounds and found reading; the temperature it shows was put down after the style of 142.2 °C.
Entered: 6 °C
